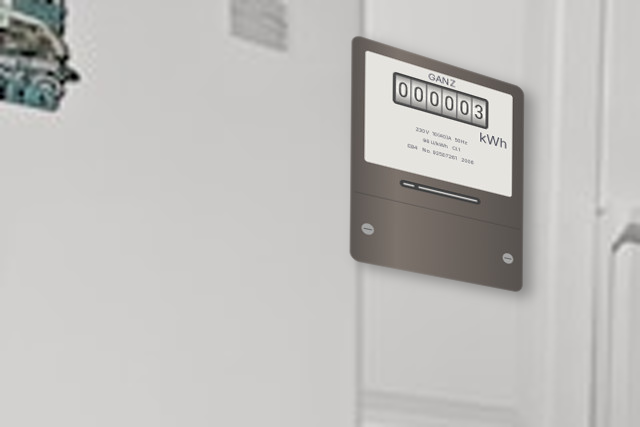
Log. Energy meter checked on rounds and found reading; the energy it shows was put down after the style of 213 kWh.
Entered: 3 kWh
